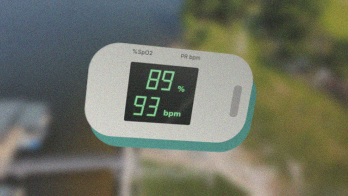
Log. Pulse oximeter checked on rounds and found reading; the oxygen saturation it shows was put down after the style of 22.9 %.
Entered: 89 %
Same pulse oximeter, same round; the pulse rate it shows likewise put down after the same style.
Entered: 93 bpm
